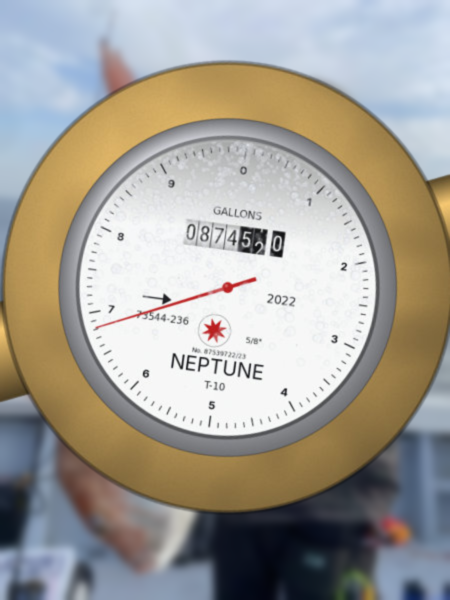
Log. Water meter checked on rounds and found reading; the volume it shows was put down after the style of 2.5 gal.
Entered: 874516.8 gal
